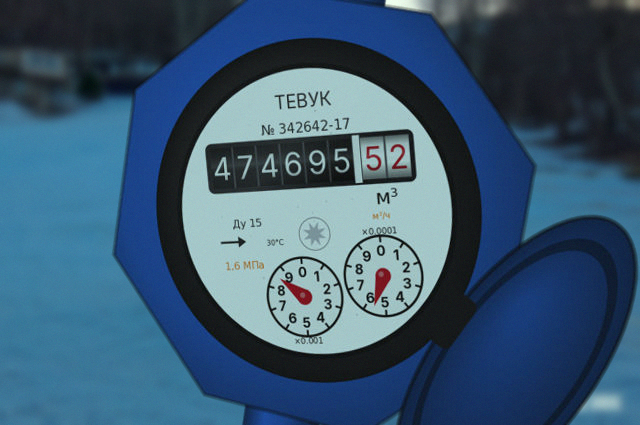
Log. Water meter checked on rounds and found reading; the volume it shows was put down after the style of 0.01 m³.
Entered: 474695.5285 m³
